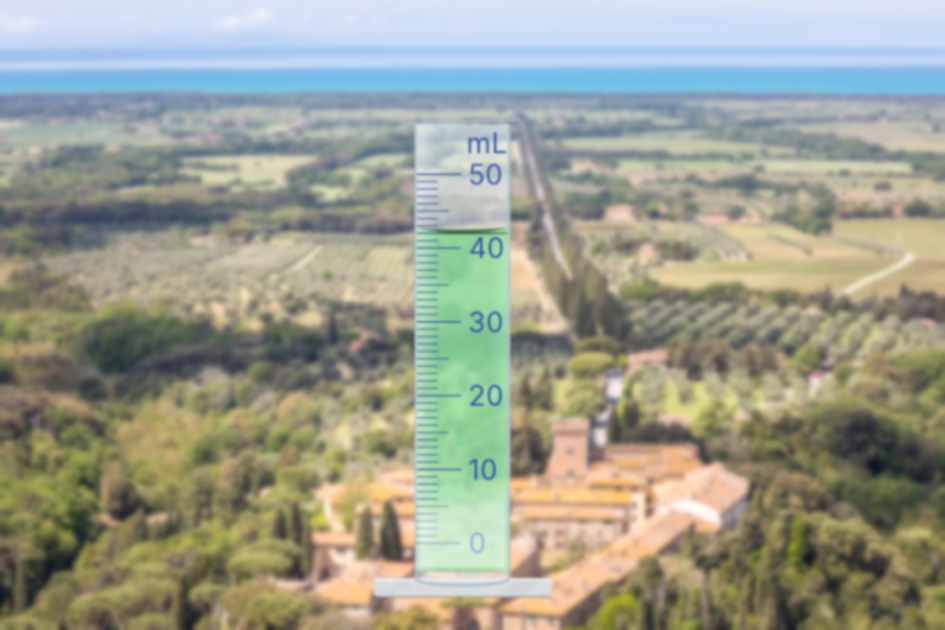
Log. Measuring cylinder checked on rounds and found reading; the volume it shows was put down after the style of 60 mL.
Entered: 42 mL
